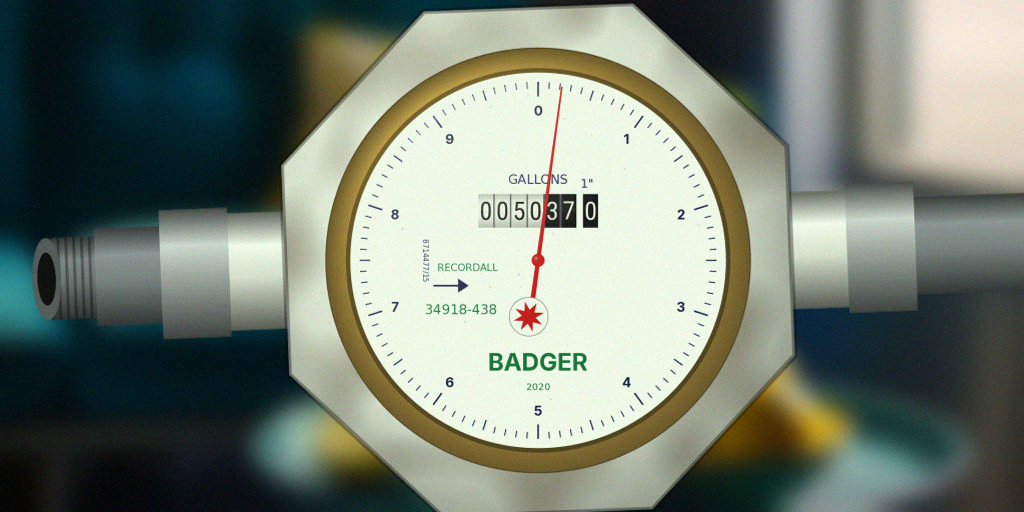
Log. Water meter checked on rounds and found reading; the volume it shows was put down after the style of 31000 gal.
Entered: 50370.2 gal
